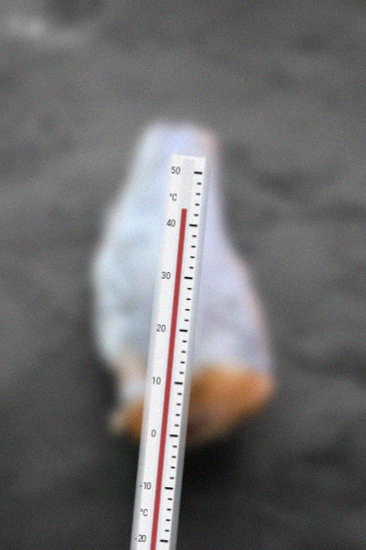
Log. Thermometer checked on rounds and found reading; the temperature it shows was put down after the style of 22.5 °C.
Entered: 43 °C
